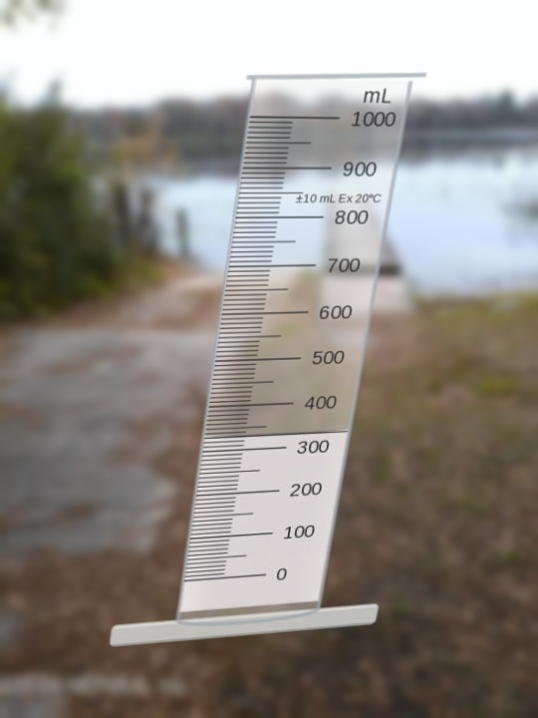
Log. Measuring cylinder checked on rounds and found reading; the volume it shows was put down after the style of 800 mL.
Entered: 330 mL
